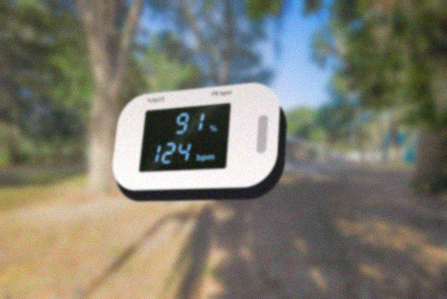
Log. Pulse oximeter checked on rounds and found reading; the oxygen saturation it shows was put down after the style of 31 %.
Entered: 91 %
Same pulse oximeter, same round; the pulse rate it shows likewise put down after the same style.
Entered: 124 bpm
